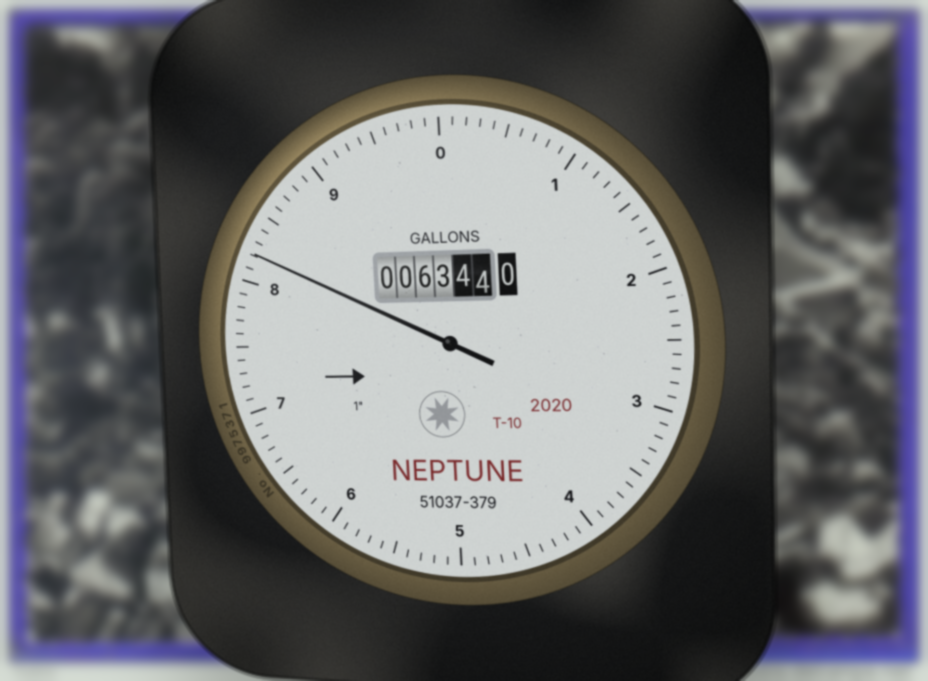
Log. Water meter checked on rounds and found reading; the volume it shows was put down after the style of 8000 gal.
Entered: 63438.2 gal
